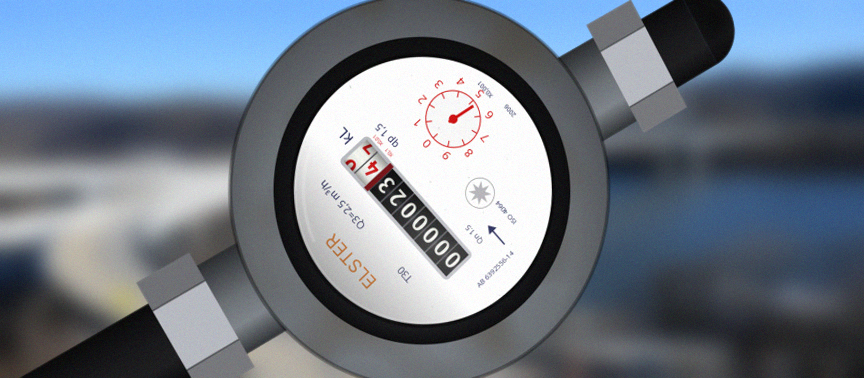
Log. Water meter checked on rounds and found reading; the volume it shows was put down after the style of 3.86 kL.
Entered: 23.465 kL
